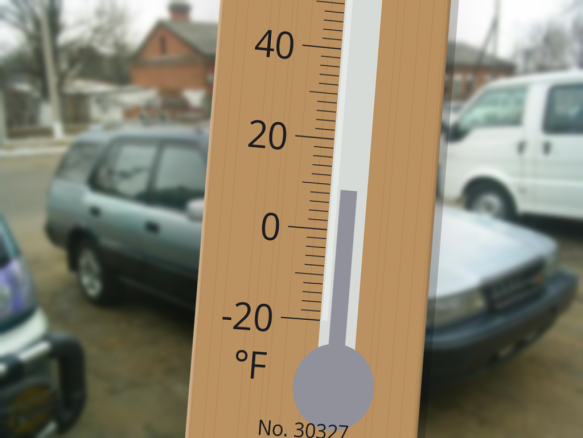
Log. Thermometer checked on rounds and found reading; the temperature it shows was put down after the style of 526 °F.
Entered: 9 °F
